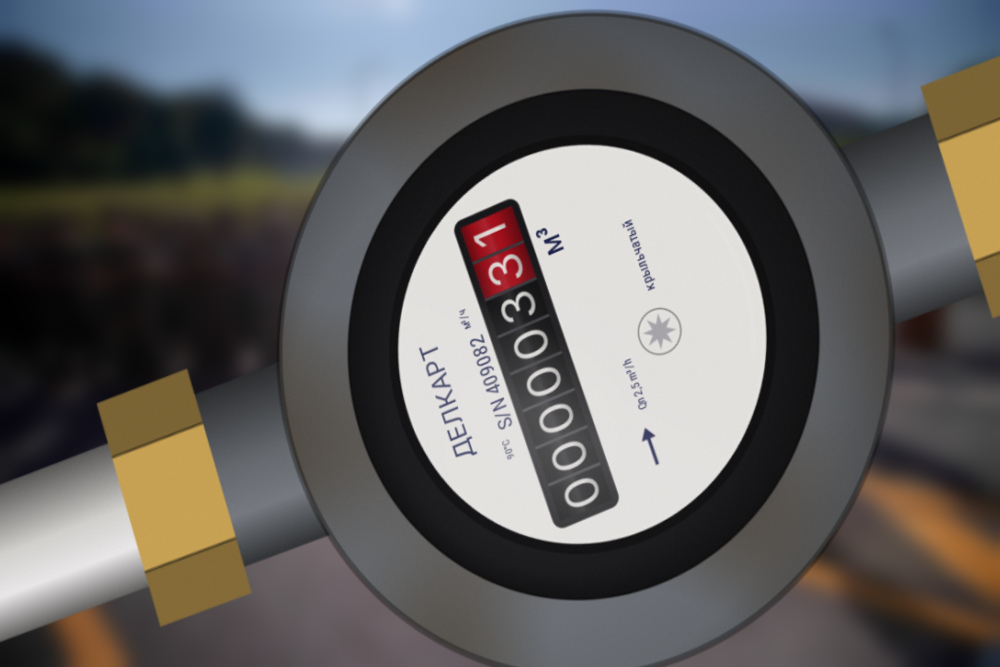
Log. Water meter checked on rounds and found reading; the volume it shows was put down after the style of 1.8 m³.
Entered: 3.31 m³
